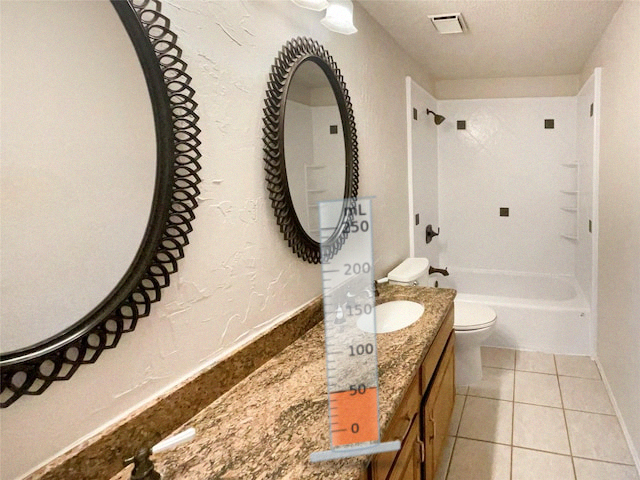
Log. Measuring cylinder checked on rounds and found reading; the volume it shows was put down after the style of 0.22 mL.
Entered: 50 mL
